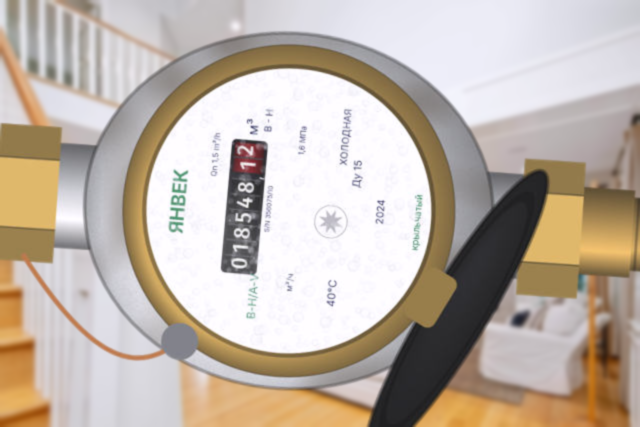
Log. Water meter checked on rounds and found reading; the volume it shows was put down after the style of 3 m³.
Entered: 18548.12 m³
